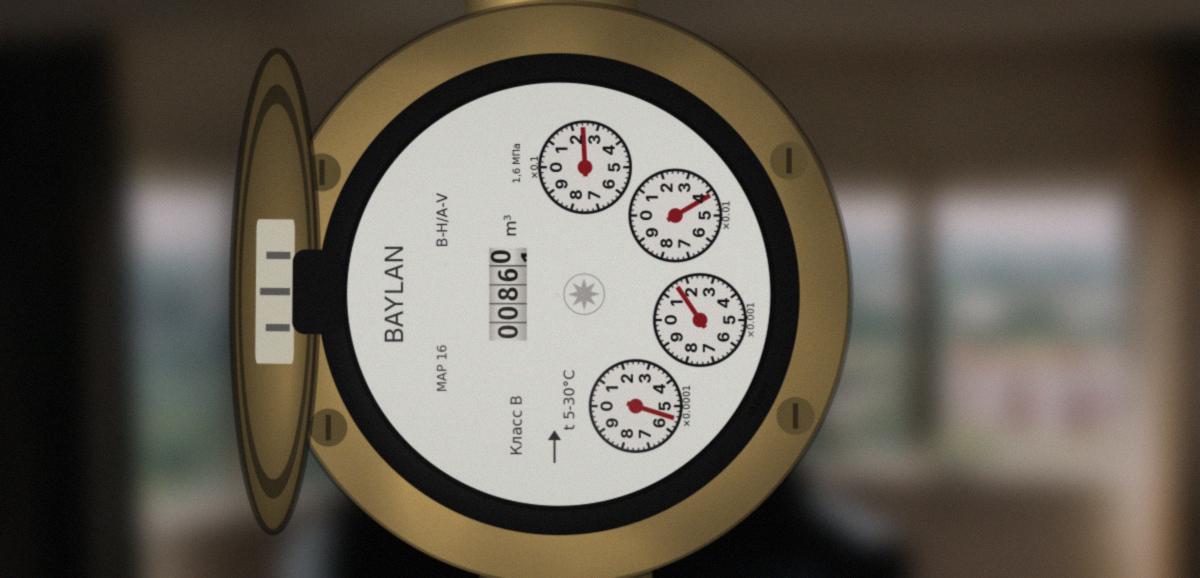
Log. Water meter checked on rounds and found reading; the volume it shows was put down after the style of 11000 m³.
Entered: 860.2415 m³
